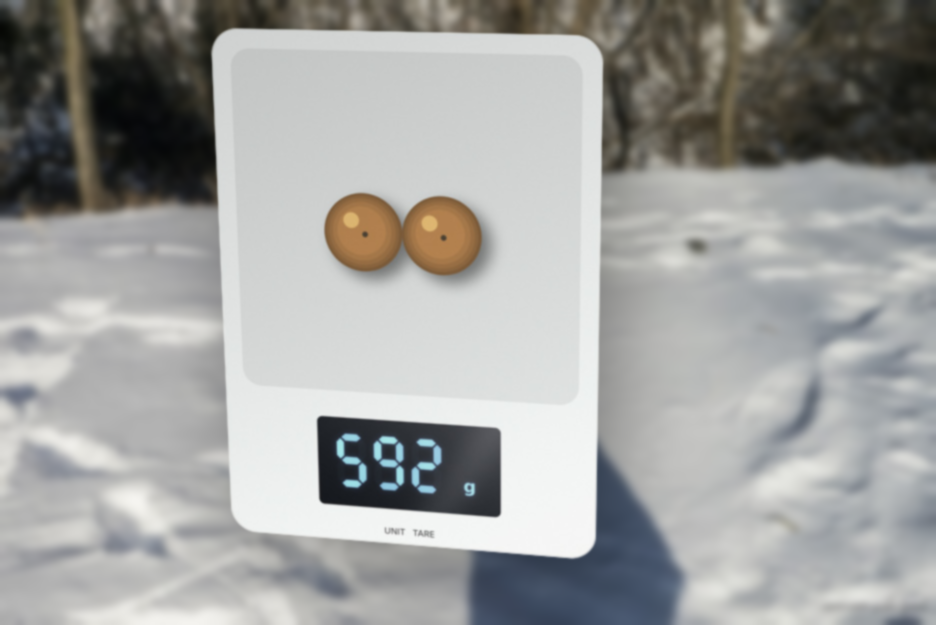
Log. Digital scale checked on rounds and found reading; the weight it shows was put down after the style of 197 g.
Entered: 592 g
